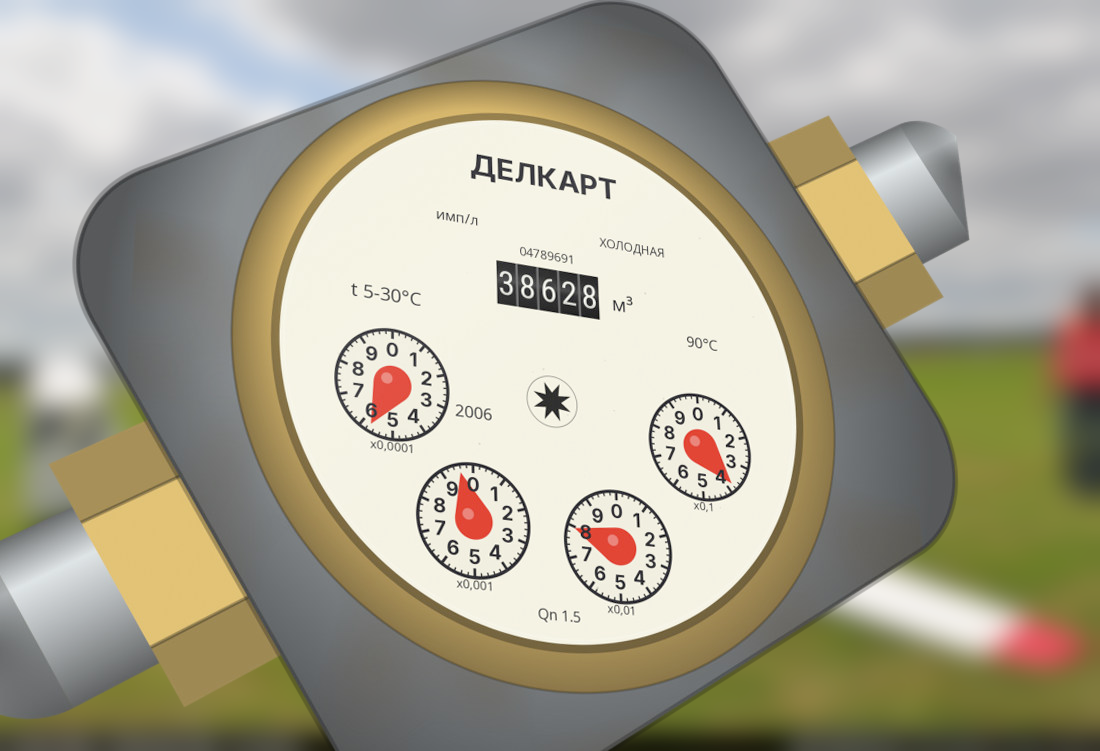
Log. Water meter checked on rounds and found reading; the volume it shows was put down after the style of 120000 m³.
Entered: 38628.3795 m³
